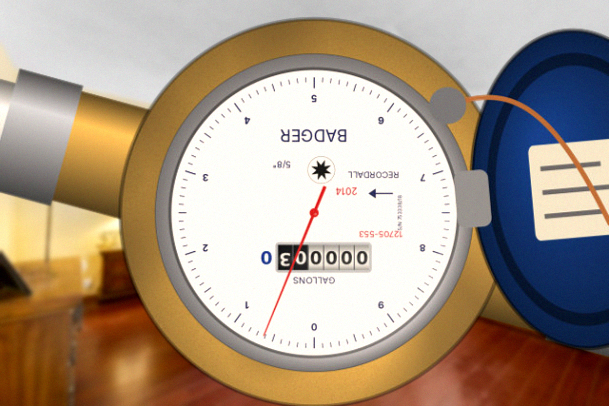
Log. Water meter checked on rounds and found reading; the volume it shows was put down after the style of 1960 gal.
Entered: 30.6 gal
